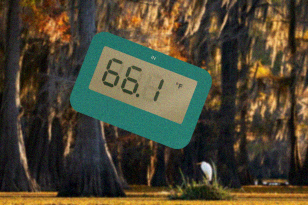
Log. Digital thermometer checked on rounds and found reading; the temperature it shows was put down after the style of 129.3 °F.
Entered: 66.1 °F
